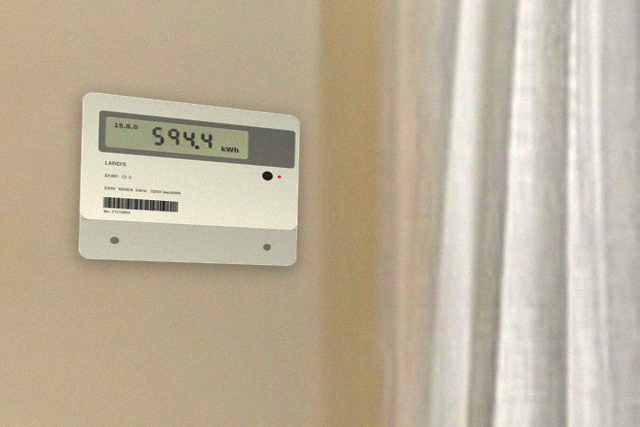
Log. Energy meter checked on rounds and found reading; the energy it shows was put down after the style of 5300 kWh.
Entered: 594.4 kWh
